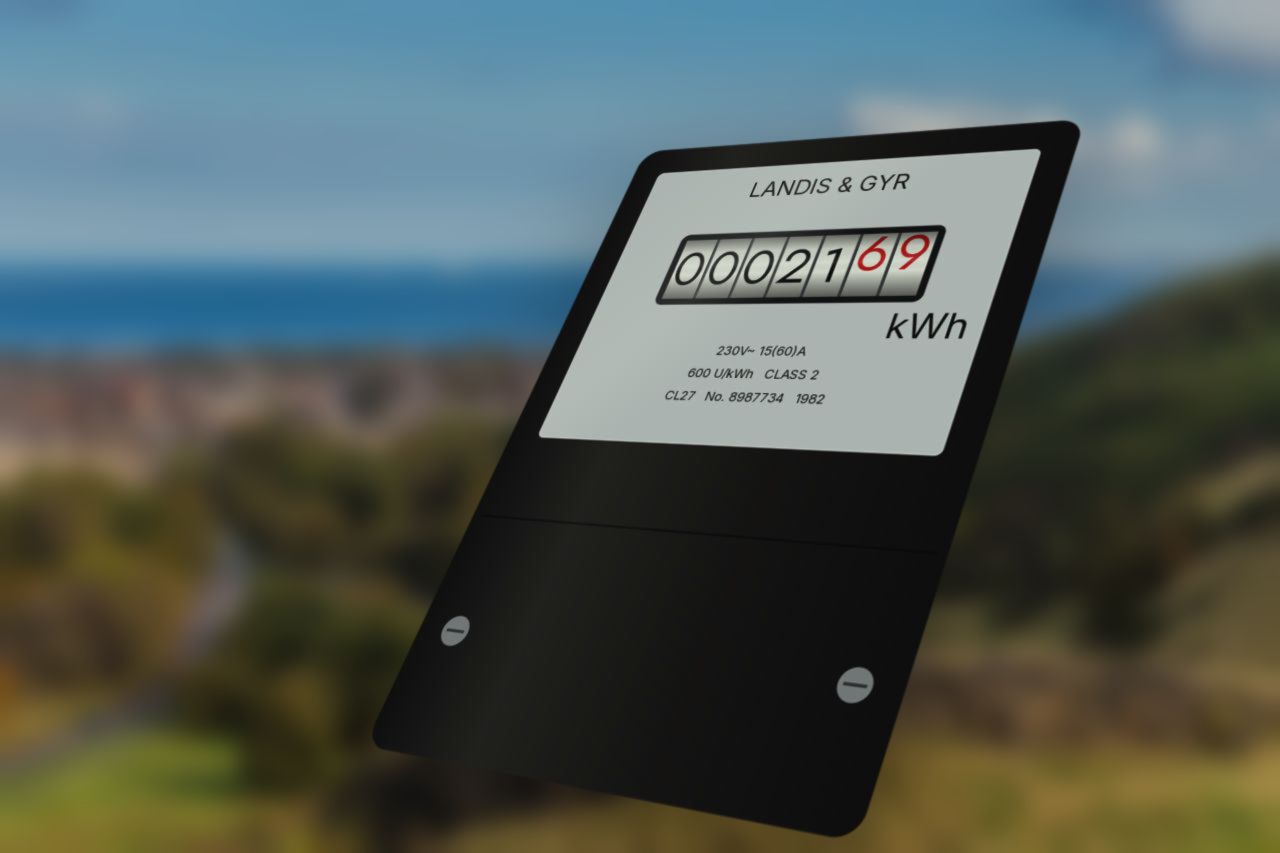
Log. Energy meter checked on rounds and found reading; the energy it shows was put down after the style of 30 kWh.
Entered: 21.69 kWh
